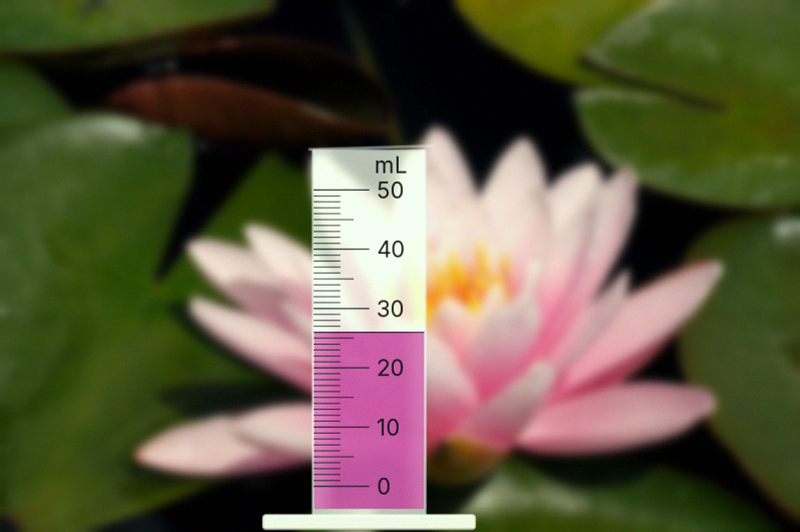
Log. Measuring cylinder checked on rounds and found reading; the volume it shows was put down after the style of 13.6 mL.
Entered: 26 mL
